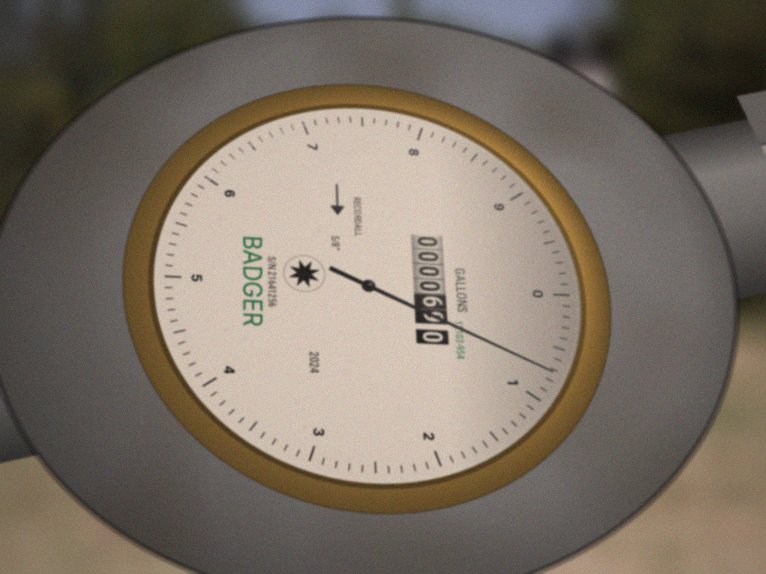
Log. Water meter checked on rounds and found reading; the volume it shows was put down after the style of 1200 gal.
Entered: 690.7 gal
